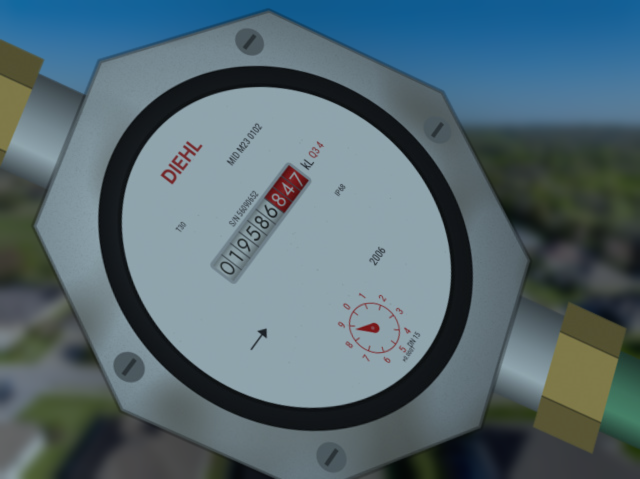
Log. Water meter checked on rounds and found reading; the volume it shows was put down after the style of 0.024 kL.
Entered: 19586.8468 kL
